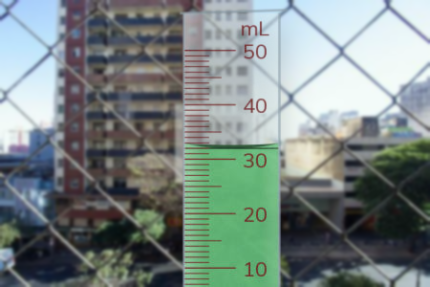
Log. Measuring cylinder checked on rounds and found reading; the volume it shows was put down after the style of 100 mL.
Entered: 32 mL
